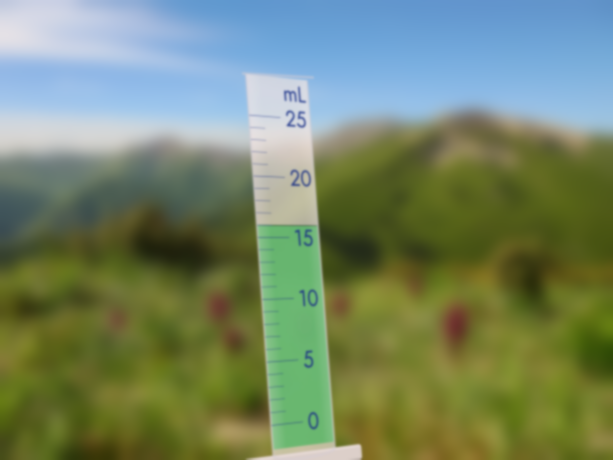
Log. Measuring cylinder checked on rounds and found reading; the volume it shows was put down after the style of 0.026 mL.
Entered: 16 mL
